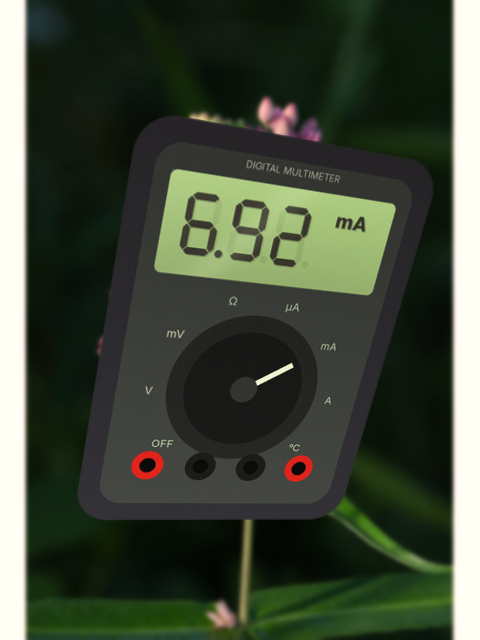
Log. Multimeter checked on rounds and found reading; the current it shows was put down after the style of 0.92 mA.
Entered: 6.92 mA
